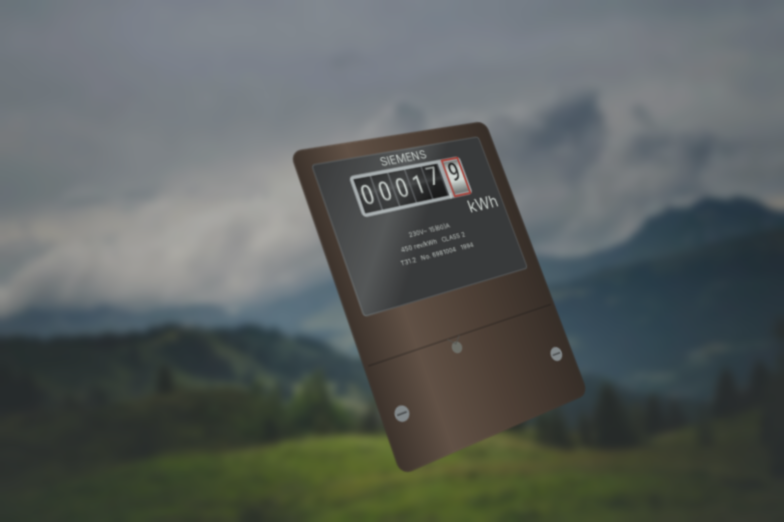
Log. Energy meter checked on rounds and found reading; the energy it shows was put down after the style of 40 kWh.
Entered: 17.9 kWh
